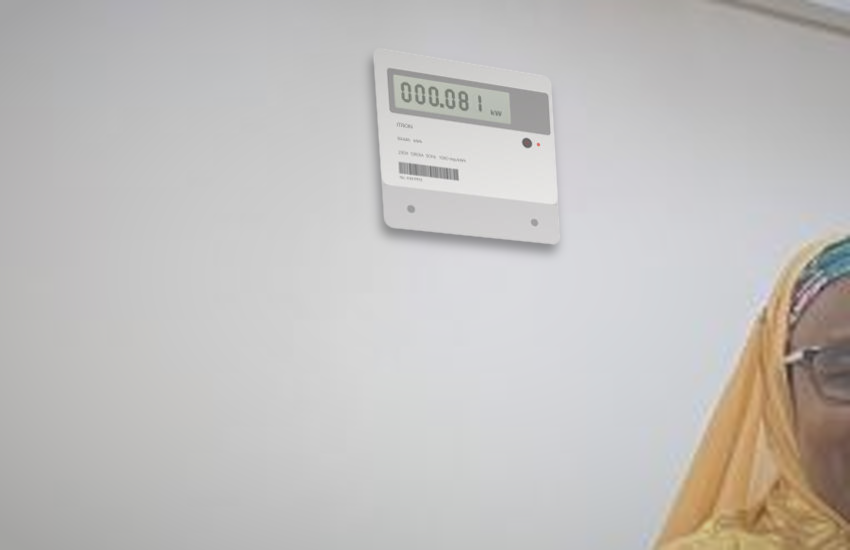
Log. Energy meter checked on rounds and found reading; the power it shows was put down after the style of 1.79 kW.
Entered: 0.081 kW
